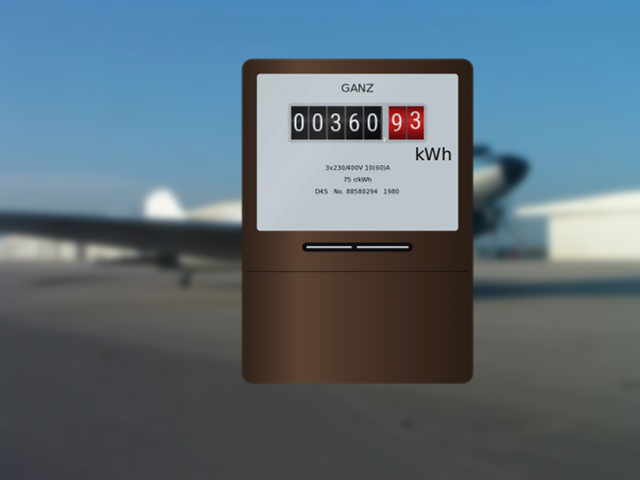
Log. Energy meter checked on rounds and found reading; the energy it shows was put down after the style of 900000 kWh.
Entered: 360.93 kWh
